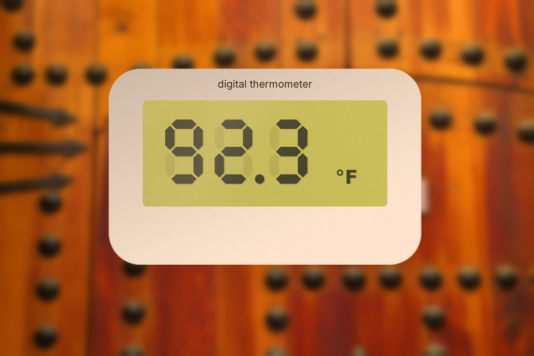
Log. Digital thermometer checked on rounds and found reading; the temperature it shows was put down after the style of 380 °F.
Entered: 92.3 °F
